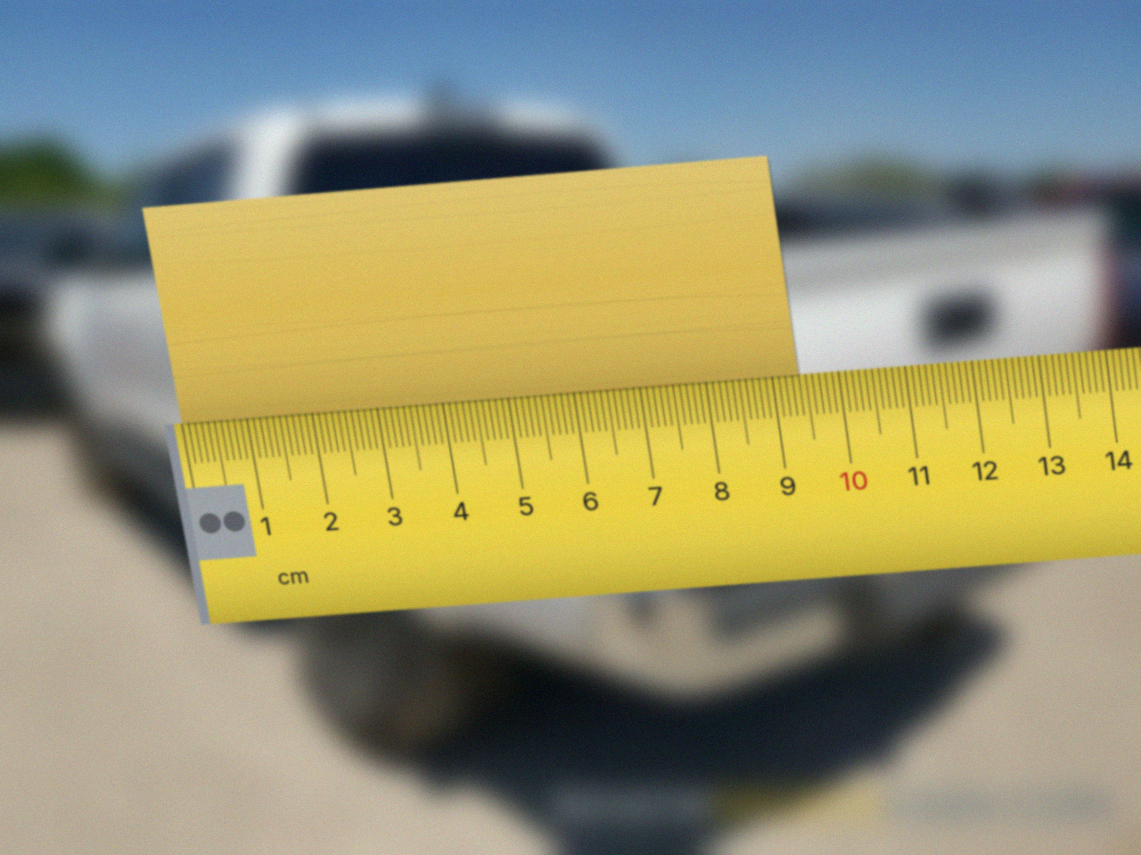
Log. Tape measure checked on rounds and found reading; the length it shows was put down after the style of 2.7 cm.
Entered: 9.4 cm
